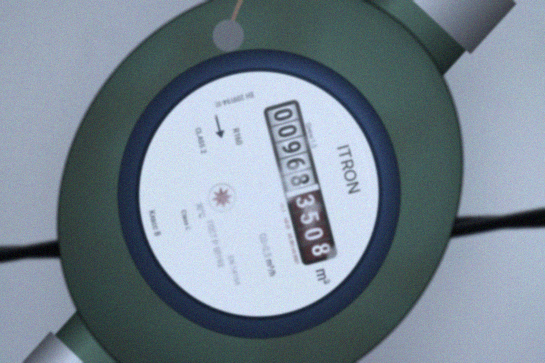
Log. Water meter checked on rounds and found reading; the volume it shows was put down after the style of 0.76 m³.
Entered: 968.3508 m³
